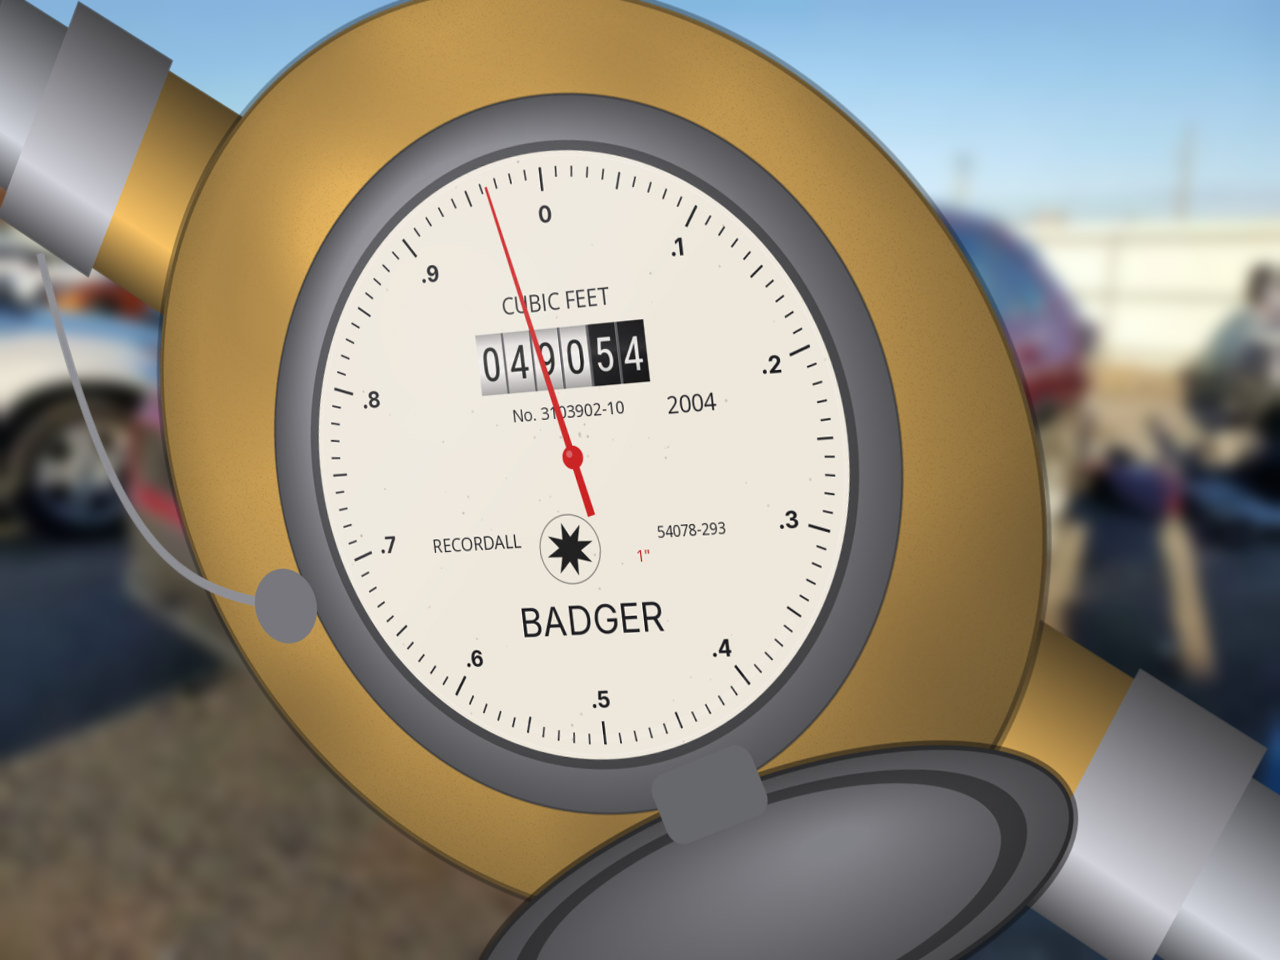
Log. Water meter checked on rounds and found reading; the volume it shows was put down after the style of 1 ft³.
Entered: 49053.96 ft³
